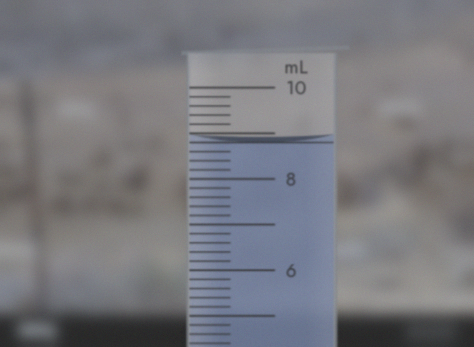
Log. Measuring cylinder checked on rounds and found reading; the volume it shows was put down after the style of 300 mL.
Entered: 8.8 mL
